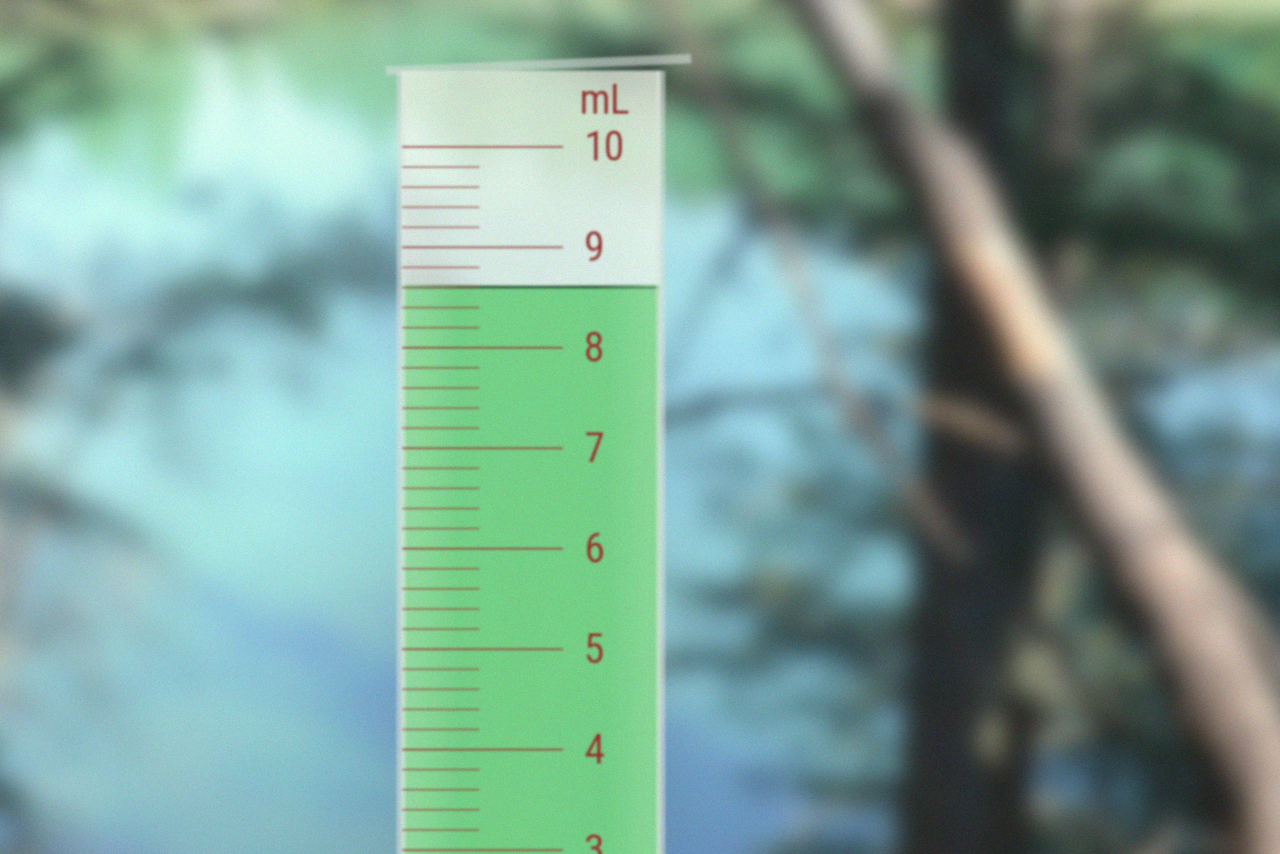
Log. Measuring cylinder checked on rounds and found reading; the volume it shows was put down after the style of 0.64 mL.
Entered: 8.6 mL
